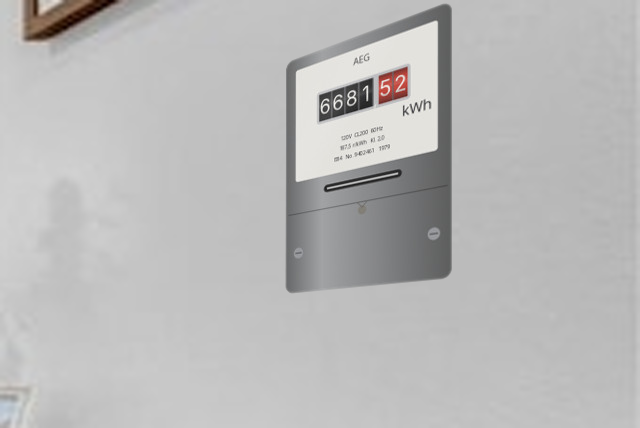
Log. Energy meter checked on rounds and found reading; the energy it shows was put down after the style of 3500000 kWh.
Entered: 6681.52 kWh
